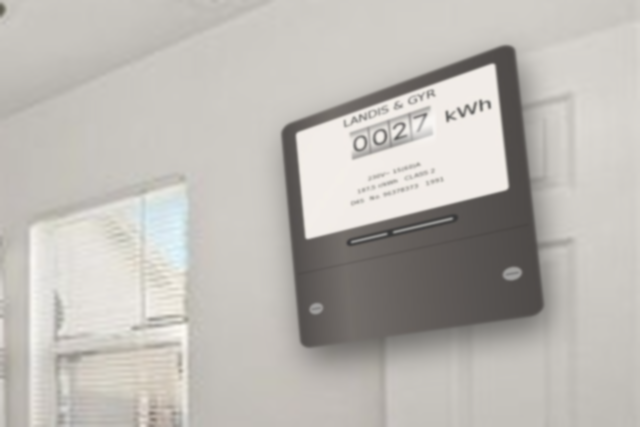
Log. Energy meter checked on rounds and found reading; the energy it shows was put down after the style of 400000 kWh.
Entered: 27 kWh
